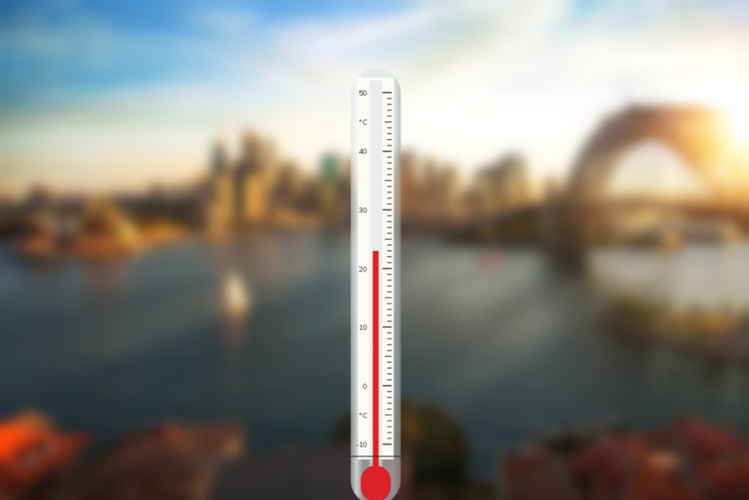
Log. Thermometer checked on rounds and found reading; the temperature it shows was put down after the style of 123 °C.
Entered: 23 °C
